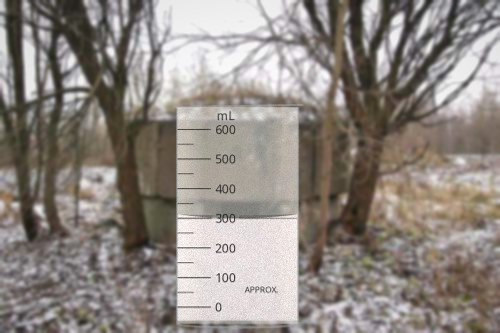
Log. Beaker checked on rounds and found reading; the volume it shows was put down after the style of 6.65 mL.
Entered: 300 mL
